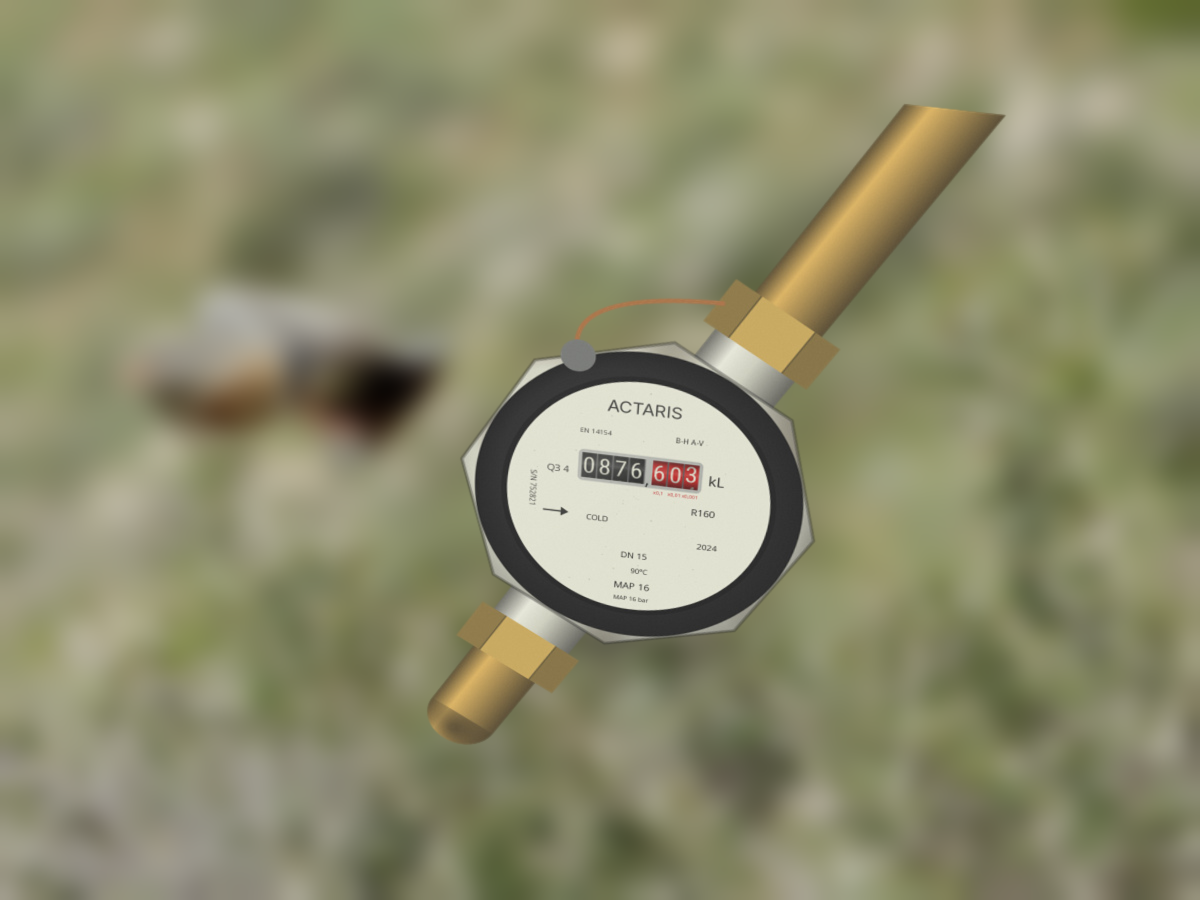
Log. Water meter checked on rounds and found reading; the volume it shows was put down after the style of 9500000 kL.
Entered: 876.603 kL
